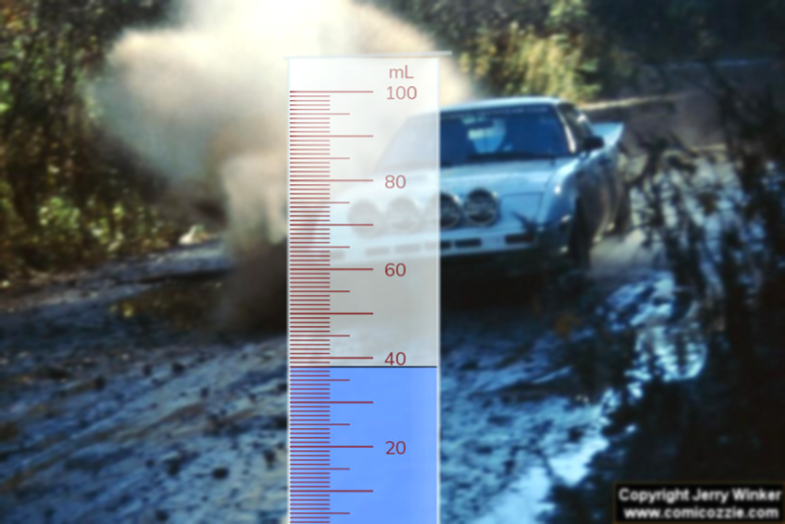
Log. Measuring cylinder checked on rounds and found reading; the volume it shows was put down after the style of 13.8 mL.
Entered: 38 mL
